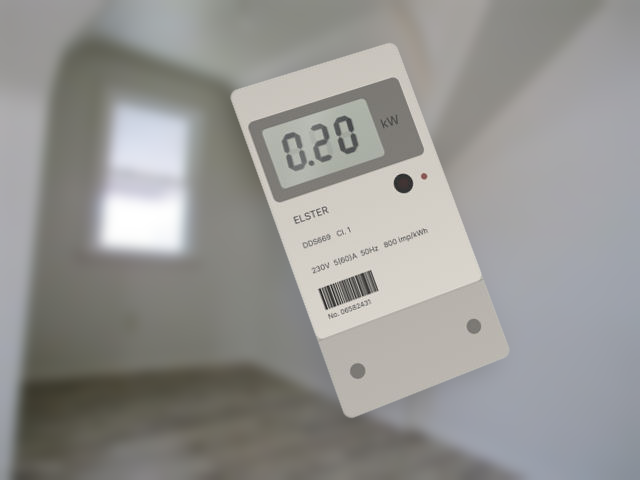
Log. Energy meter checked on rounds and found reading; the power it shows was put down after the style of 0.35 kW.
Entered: 0.20 kW
